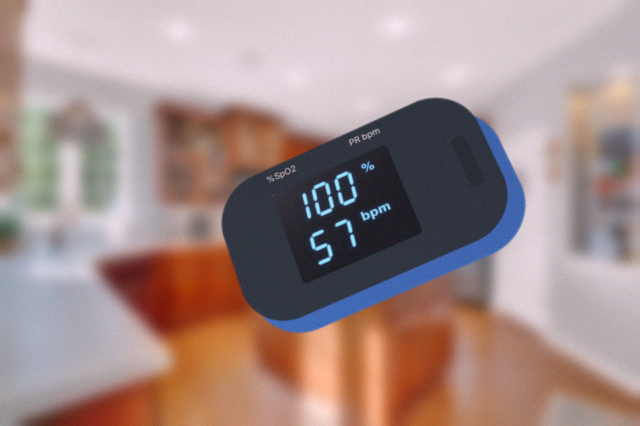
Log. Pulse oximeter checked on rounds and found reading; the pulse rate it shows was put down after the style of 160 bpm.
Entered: 57 bpm
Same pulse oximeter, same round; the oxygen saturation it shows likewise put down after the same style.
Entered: 100 %
